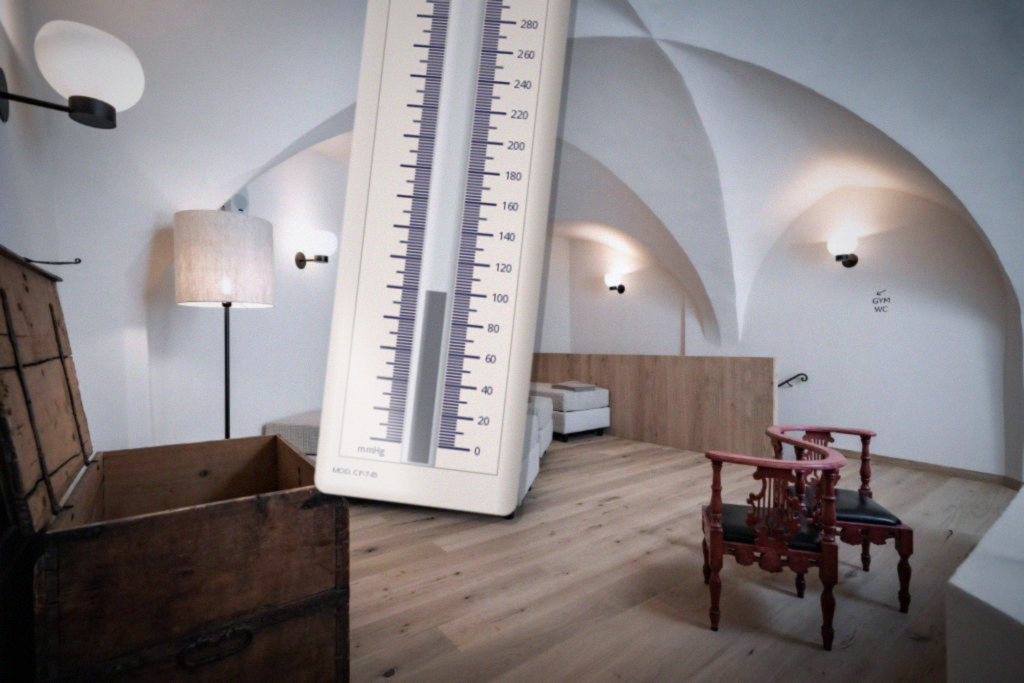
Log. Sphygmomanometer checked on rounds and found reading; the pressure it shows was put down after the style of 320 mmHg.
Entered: 100 mmHg
